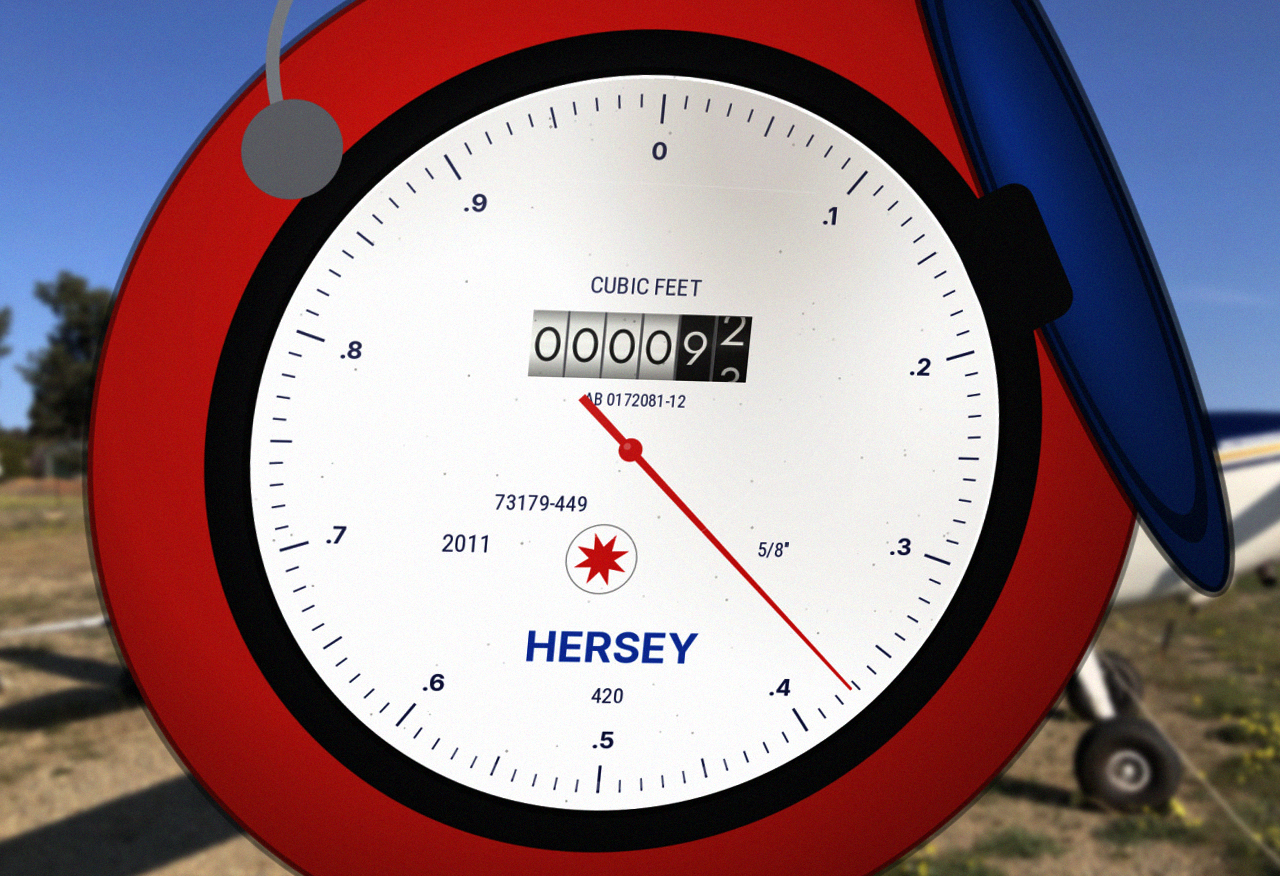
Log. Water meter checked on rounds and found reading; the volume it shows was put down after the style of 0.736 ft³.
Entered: 92.37 ft³
